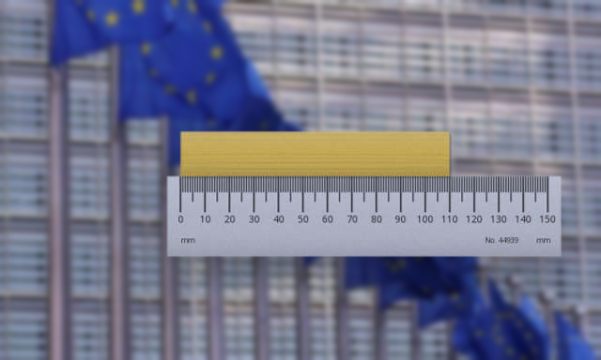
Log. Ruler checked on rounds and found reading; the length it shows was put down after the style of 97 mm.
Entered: 110 mm
